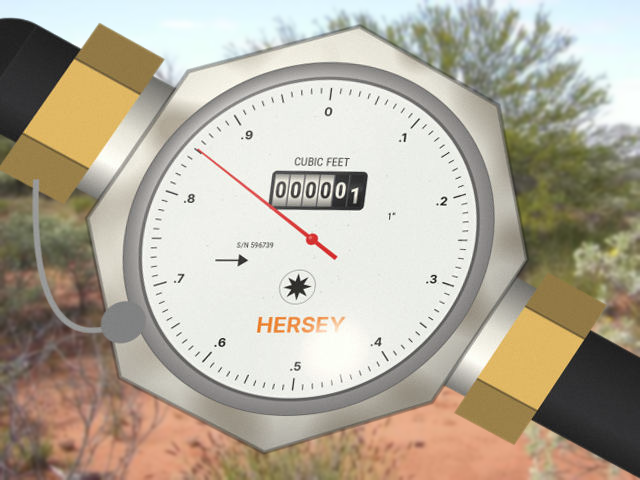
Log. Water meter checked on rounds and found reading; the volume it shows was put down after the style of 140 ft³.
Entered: 0.85 ft³
